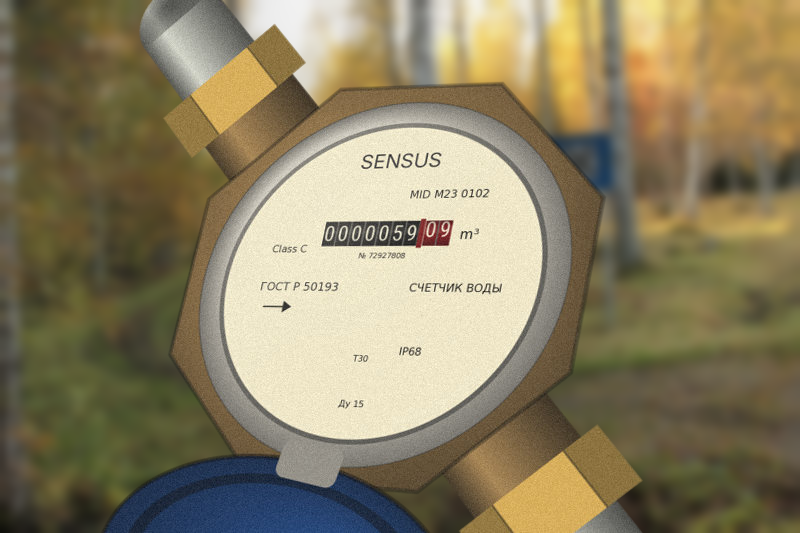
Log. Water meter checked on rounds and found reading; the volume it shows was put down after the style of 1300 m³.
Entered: 59.09 m³
